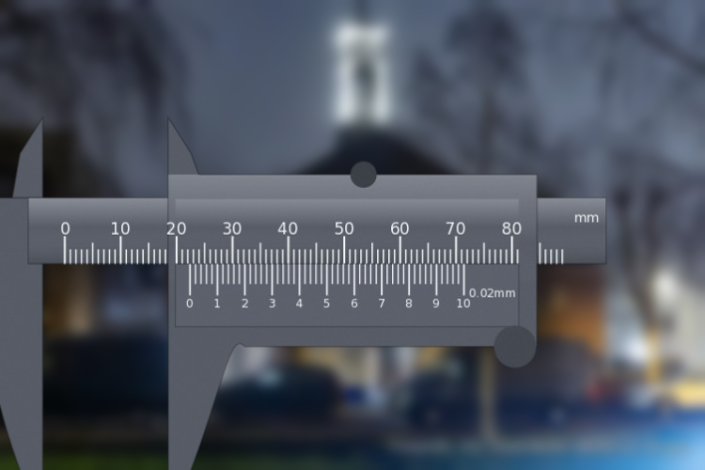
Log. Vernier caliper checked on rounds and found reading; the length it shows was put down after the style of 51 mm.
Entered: 22.4 mm
